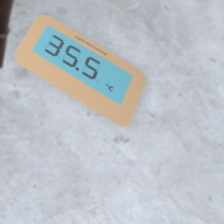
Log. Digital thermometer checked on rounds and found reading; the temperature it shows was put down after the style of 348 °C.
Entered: 35.5 °C
